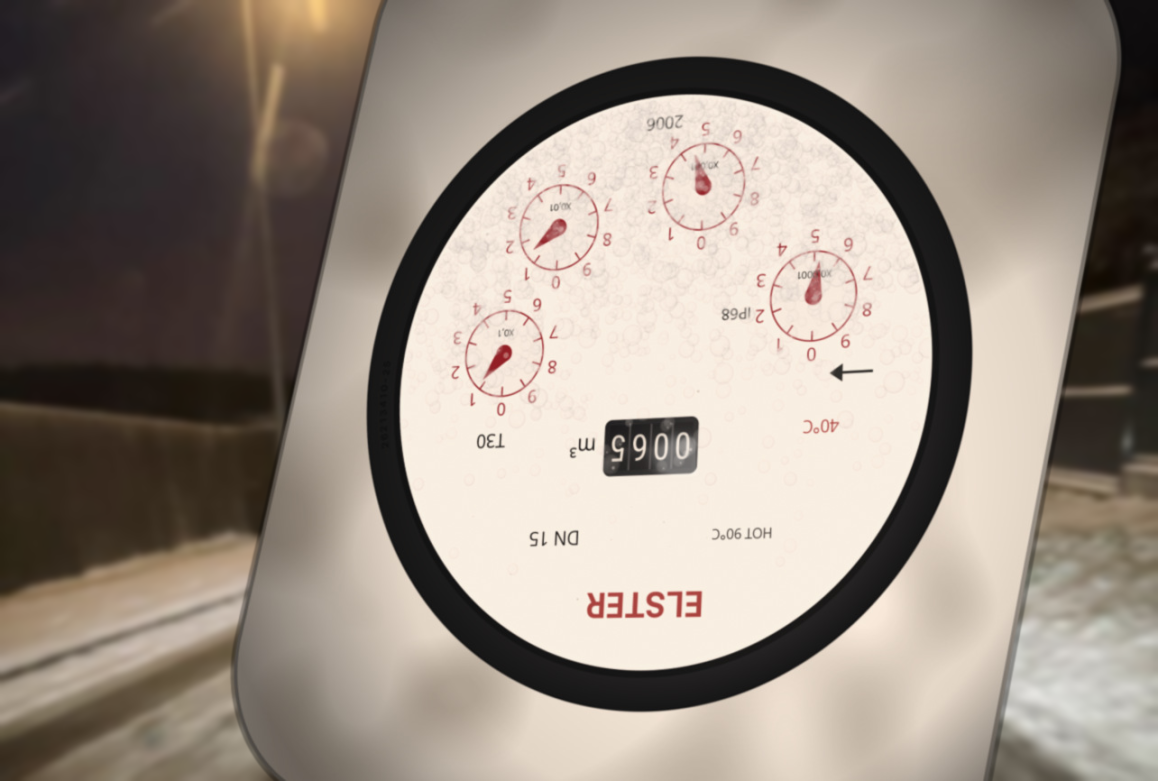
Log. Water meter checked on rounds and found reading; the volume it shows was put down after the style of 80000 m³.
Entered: 65.1145 m³
